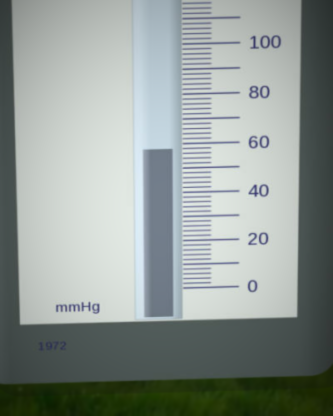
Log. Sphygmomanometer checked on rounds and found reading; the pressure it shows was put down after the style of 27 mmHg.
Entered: 58 mmHg
